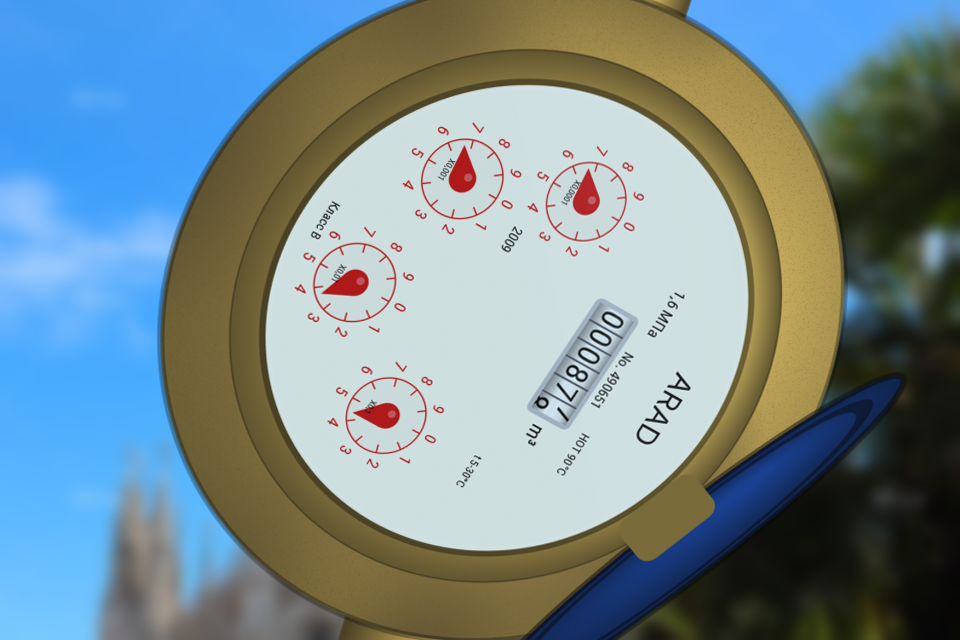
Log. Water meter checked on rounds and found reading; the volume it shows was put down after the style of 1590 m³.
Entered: 877.4366 m³
